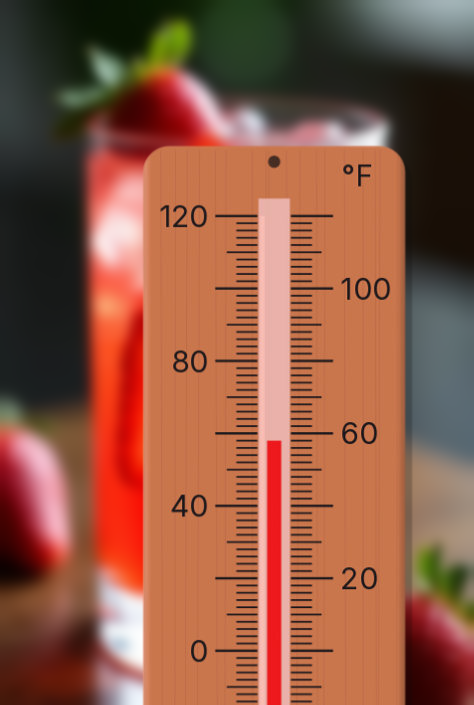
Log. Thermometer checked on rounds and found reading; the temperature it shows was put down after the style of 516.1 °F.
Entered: 58 °F
